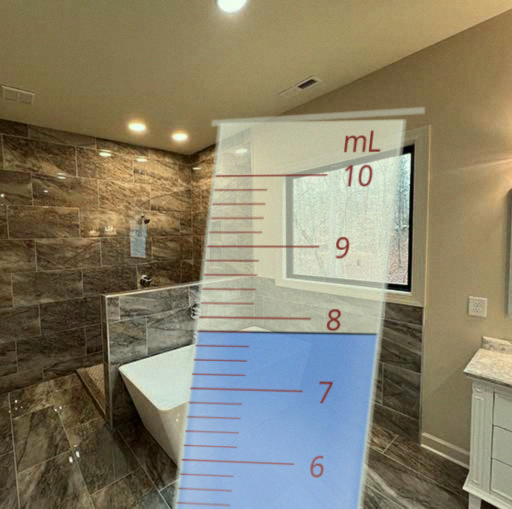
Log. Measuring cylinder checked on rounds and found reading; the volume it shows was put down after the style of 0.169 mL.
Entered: 7.8 mL
